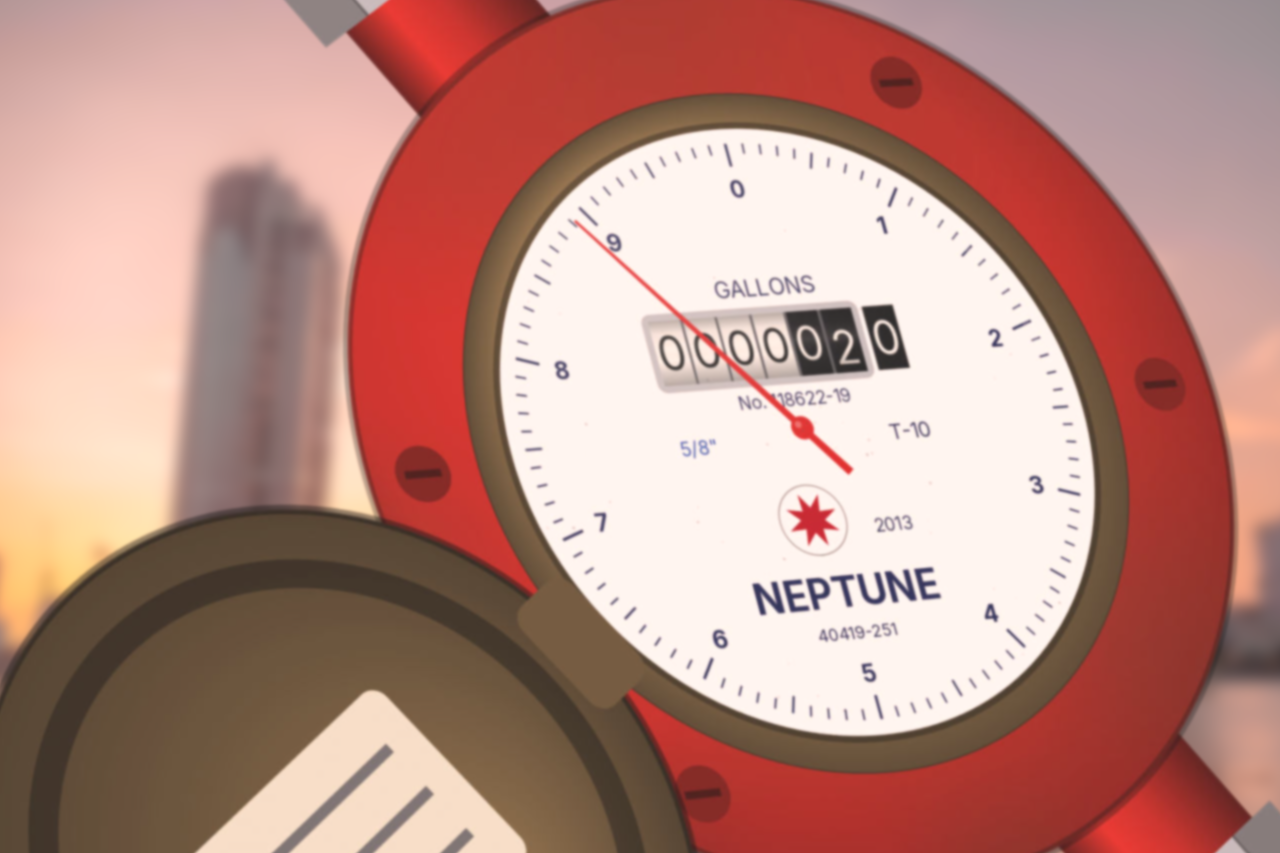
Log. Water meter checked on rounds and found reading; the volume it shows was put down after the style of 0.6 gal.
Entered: 18.9 gal
